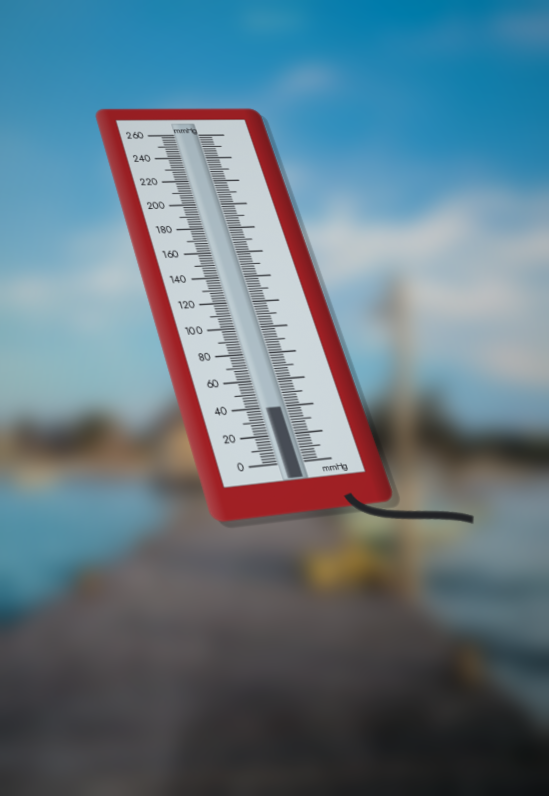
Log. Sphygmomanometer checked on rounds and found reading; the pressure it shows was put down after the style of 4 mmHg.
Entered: 40 mmHg
